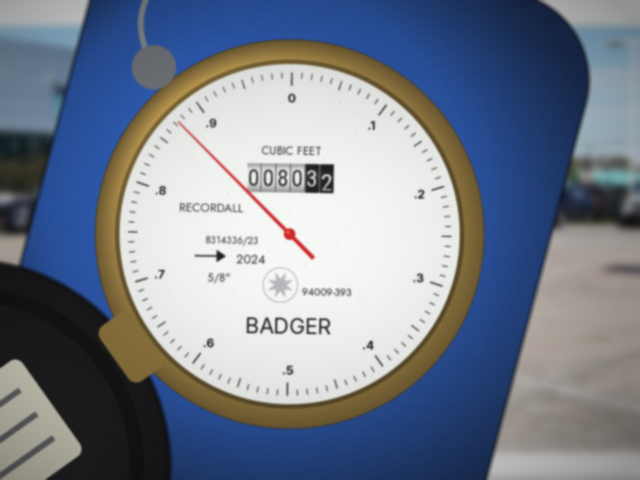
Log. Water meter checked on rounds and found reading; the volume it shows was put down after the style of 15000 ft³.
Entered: 8031.87 ft³
